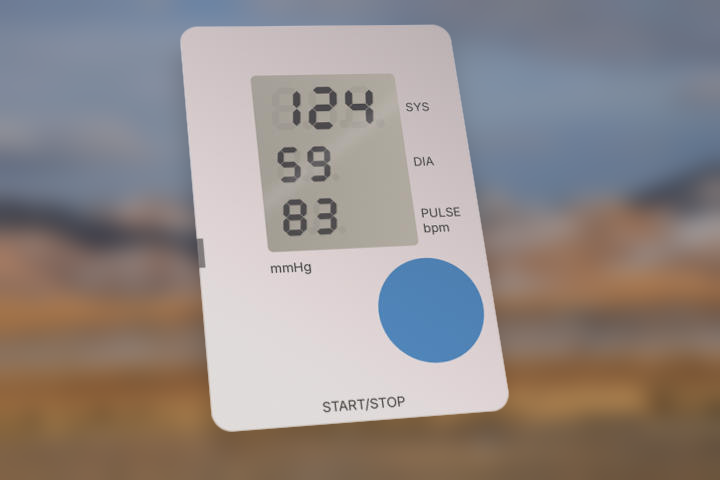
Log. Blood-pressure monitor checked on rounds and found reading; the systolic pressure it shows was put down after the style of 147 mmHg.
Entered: 124 mmHg
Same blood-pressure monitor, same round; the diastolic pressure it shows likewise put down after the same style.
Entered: 59 mmHg
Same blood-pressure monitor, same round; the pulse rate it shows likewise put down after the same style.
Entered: 83 bpm
